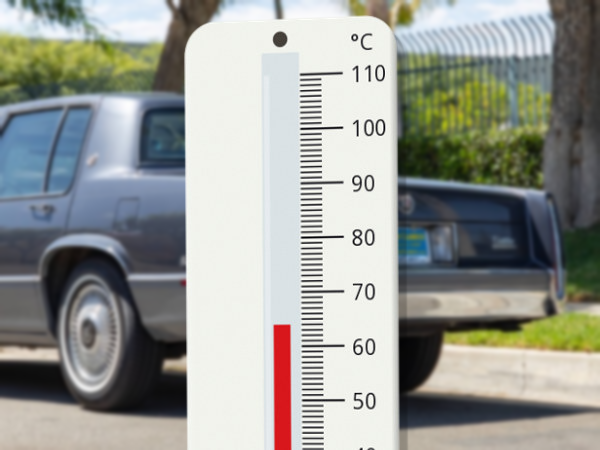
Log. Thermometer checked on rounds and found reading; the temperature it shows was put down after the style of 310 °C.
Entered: 64 °C
